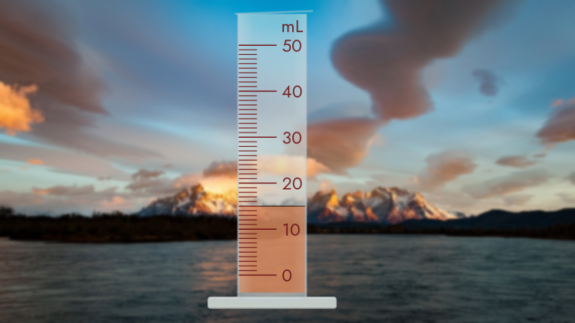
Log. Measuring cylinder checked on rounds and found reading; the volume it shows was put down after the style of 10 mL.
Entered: 15 mL
